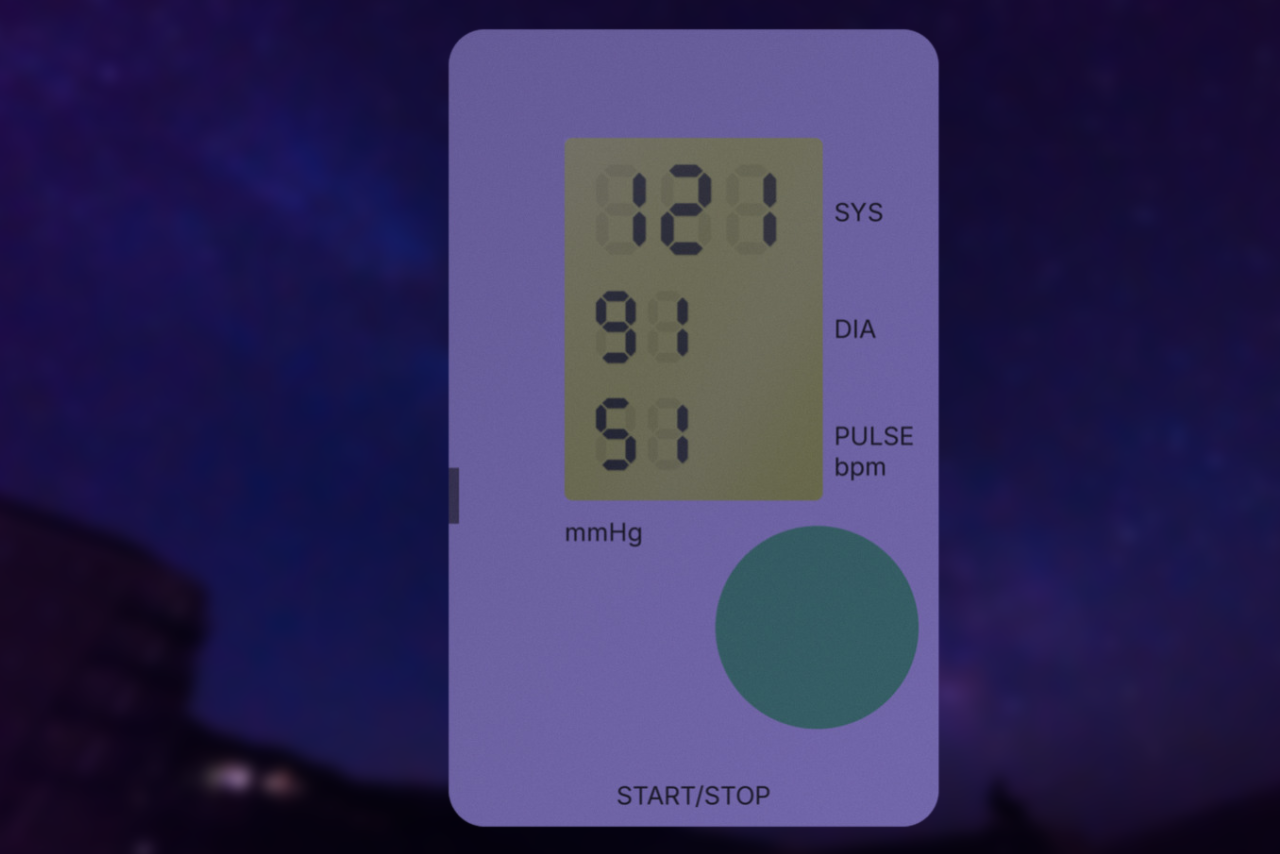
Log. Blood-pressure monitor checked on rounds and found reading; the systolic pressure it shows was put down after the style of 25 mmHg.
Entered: 121 mmHg
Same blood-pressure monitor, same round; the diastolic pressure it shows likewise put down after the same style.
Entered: 91 mmHg
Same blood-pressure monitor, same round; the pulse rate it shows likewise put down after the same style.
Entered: 51 bpm
